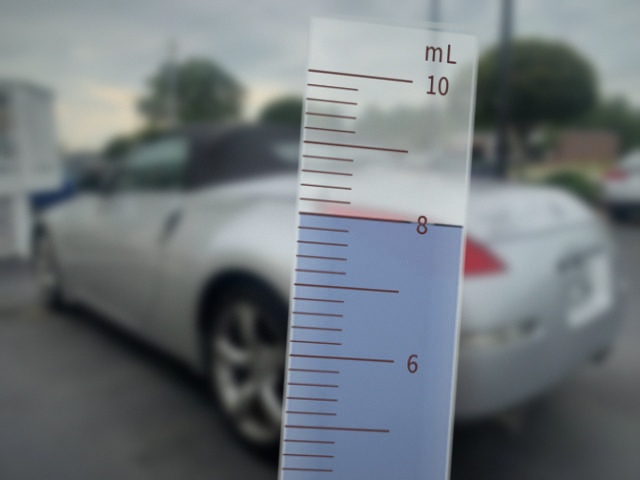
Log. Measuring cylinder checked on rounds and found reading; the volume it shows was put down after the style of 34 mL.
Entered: 8 mL
